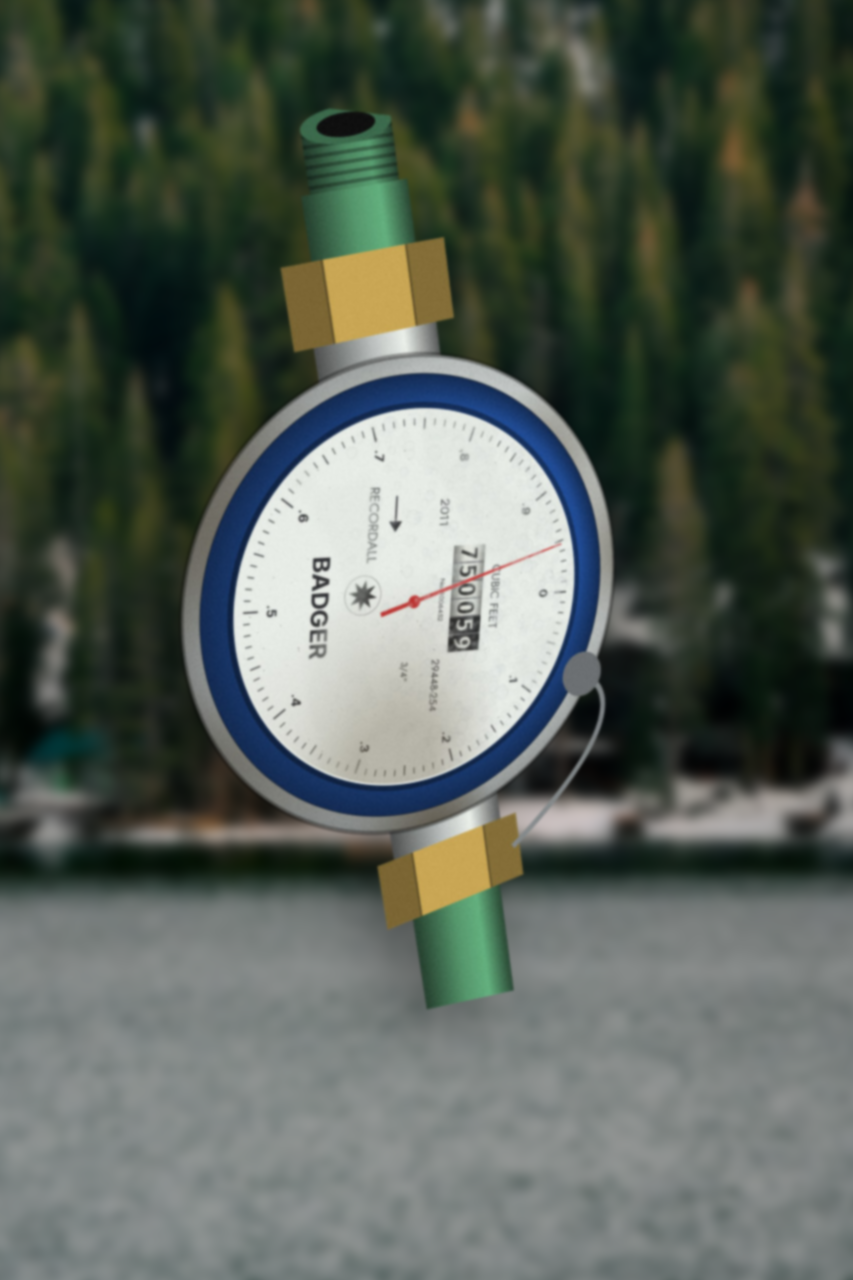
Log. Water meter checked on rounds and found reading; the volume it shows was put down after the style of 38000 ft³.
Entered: 750058.95 ft³
